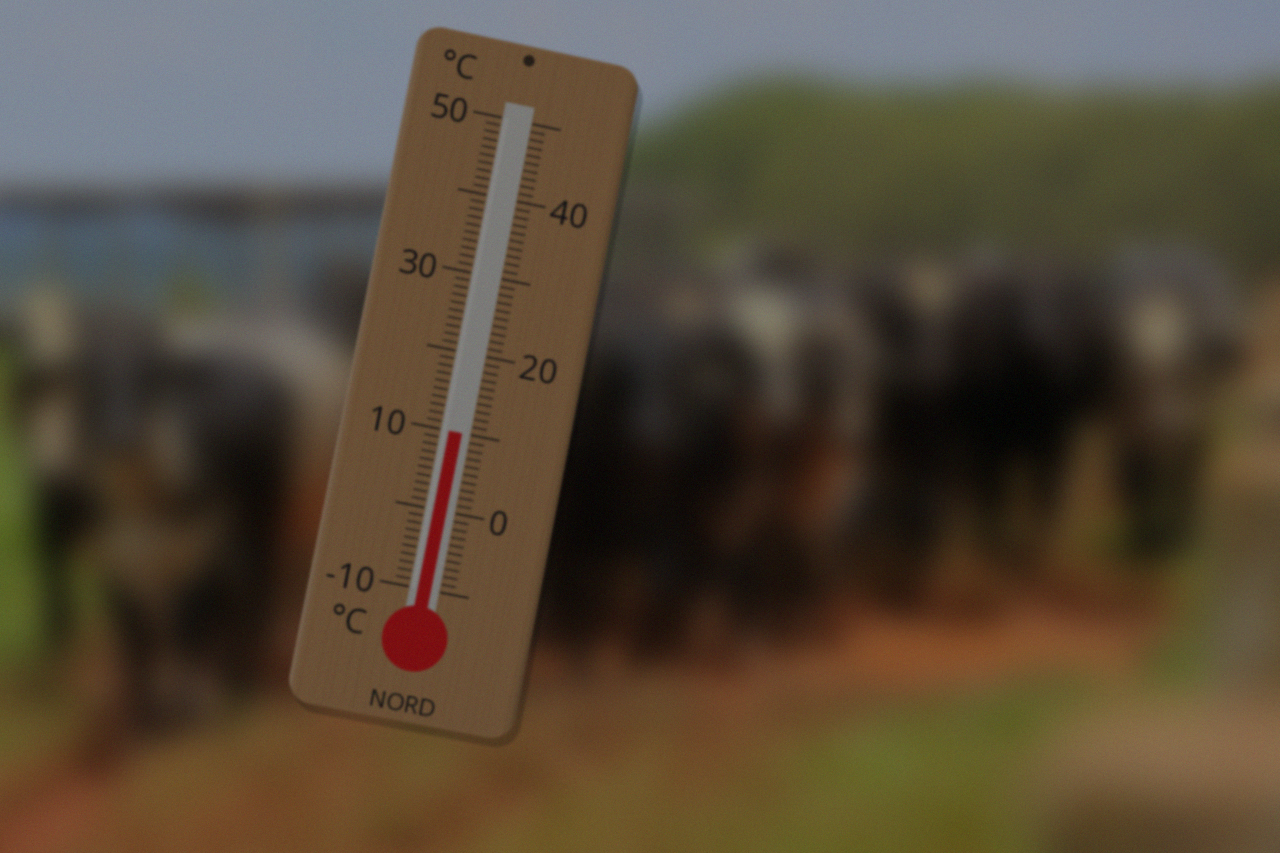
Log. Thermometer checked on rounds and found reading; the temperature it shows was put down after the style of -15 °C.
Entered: 10 °C
